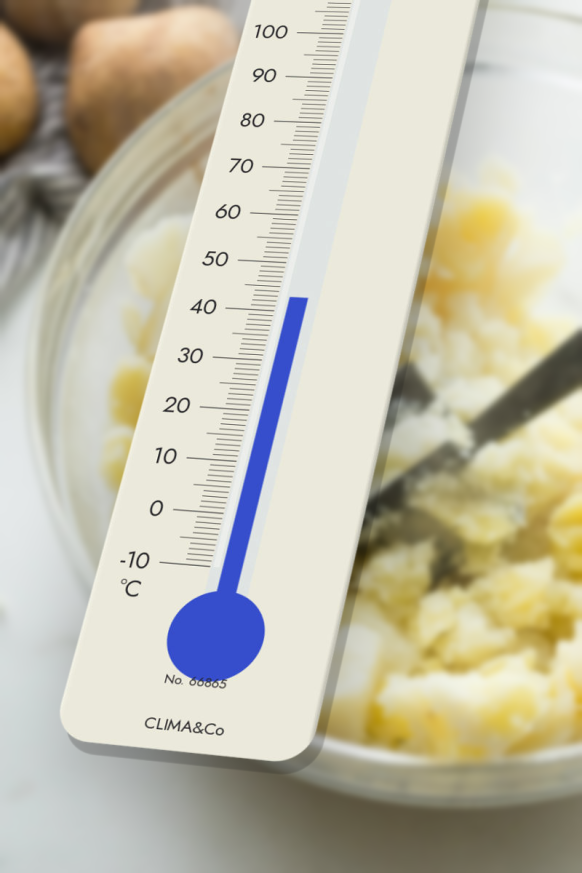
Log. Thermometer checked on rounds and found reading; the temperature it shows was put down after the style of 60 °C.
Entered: 43 °C
